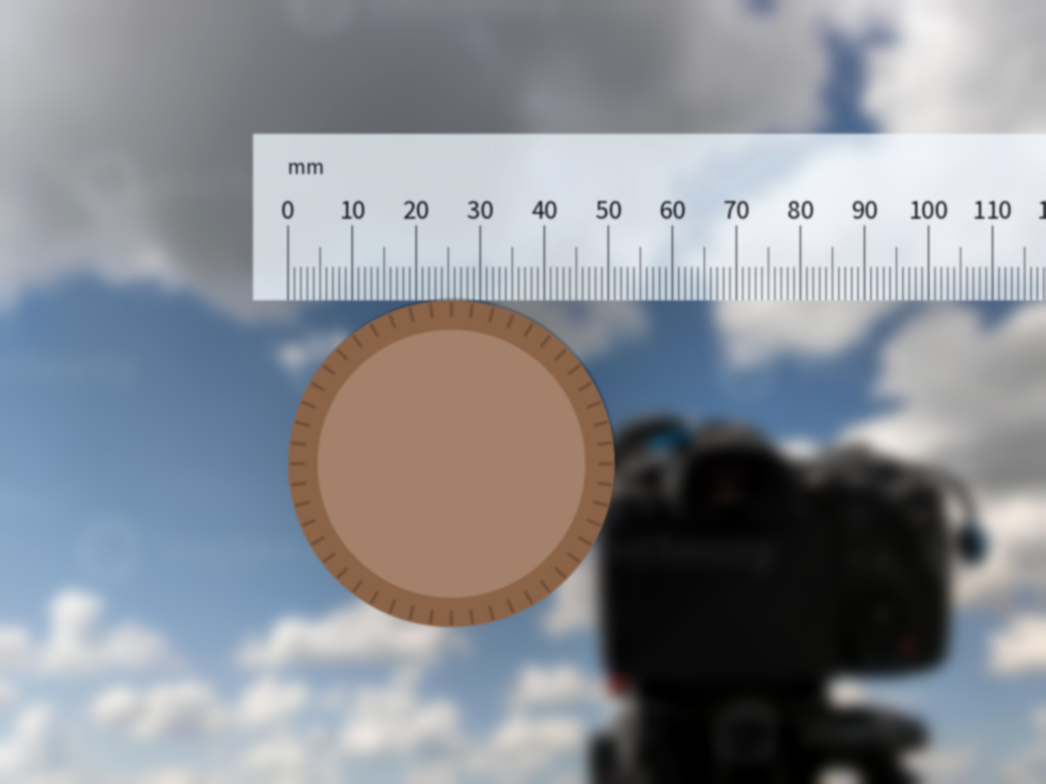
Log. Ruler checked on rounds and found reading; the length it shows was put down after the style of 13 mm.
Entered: 51 mm
